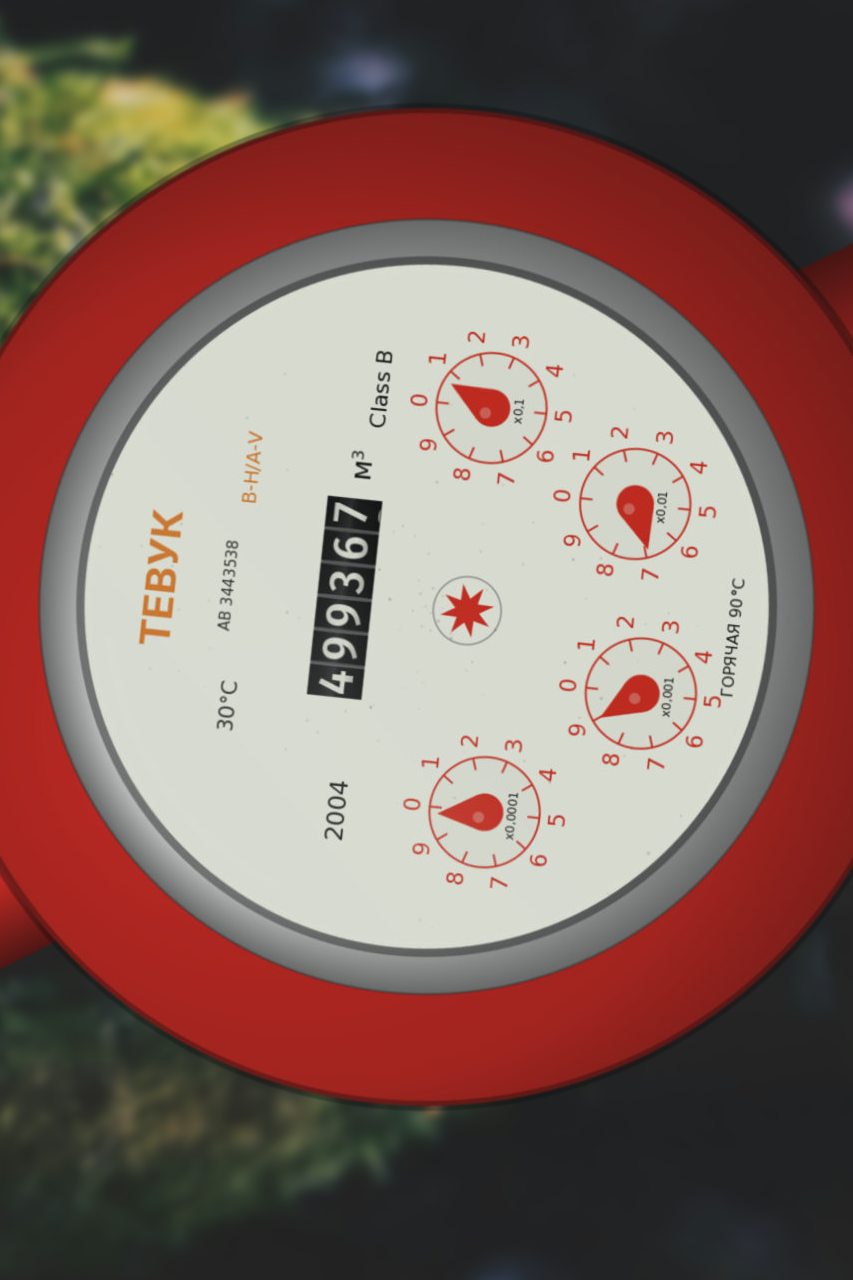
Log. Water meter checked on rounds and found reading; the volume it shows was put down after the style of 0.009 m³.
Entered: 499367.0689 m³
